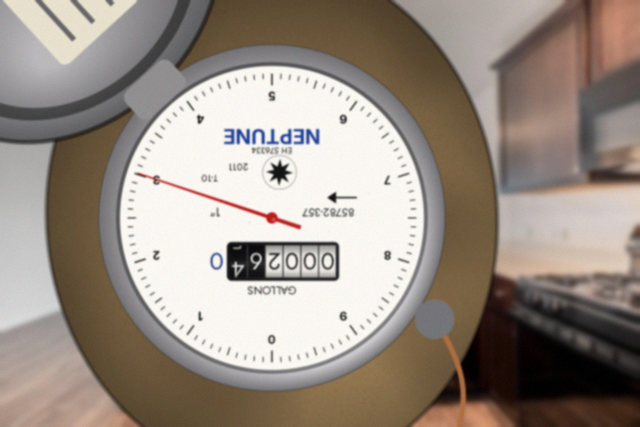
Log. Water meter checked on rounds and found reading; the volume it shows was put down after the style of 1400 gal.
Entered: 2643.0 gal
